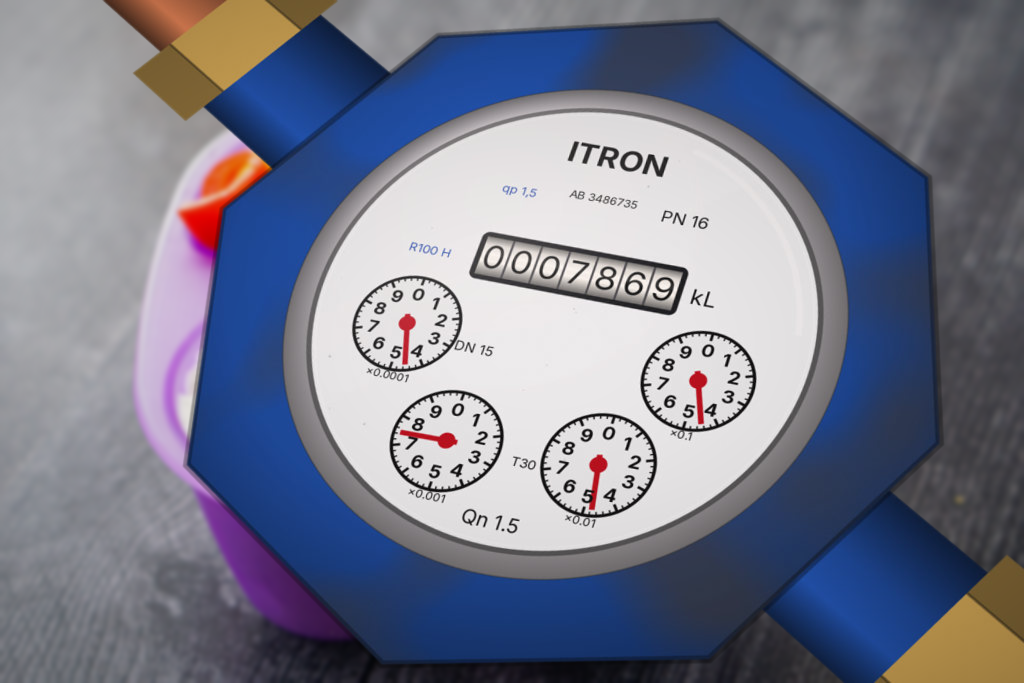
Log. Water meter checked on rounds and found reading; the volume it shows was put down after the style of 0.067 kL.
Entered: 7869.4474 kL
